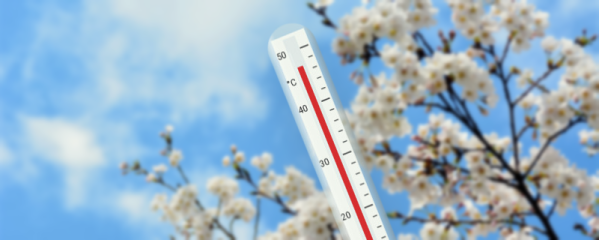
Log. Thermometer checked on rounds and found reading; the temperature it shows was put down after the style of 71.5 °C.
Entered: 47 °C
